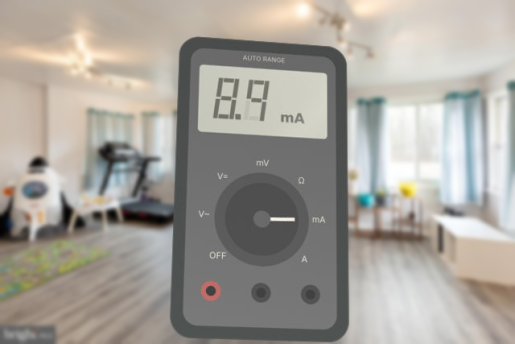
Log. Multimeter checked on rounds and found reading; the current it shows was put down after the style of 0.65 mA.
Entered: 8.9 mA
